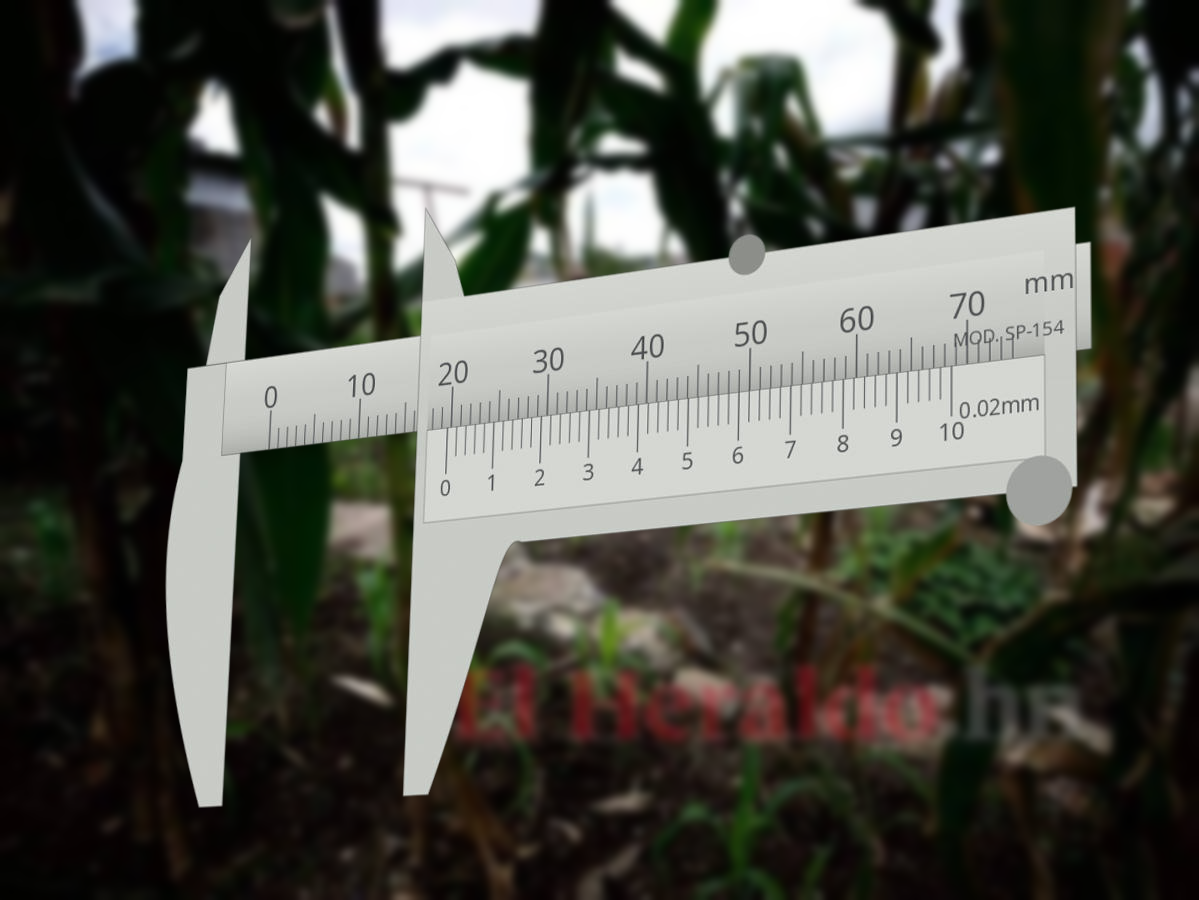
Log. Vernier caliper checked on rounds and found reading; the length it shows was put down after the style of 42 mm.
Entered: 19.6 mm
